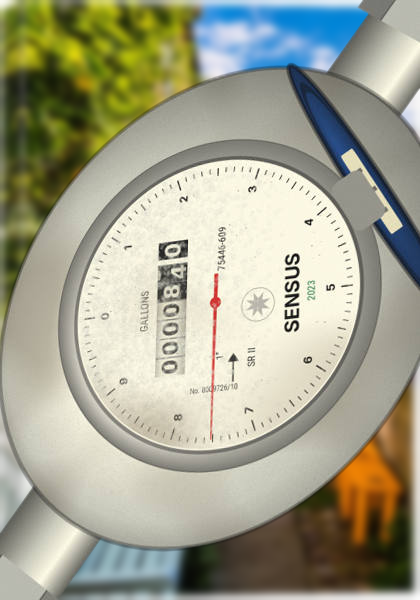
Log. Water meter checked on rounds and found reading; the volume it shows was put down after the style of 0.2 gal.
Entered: 837.5 gal
